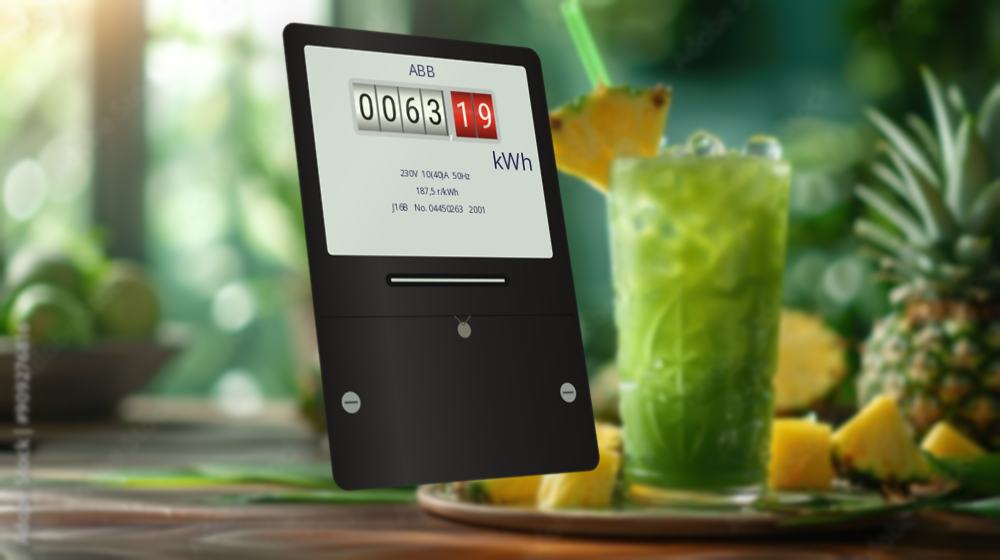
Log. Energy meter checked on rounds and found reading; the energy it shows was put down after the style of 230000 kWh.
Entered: 63.19 kWh
